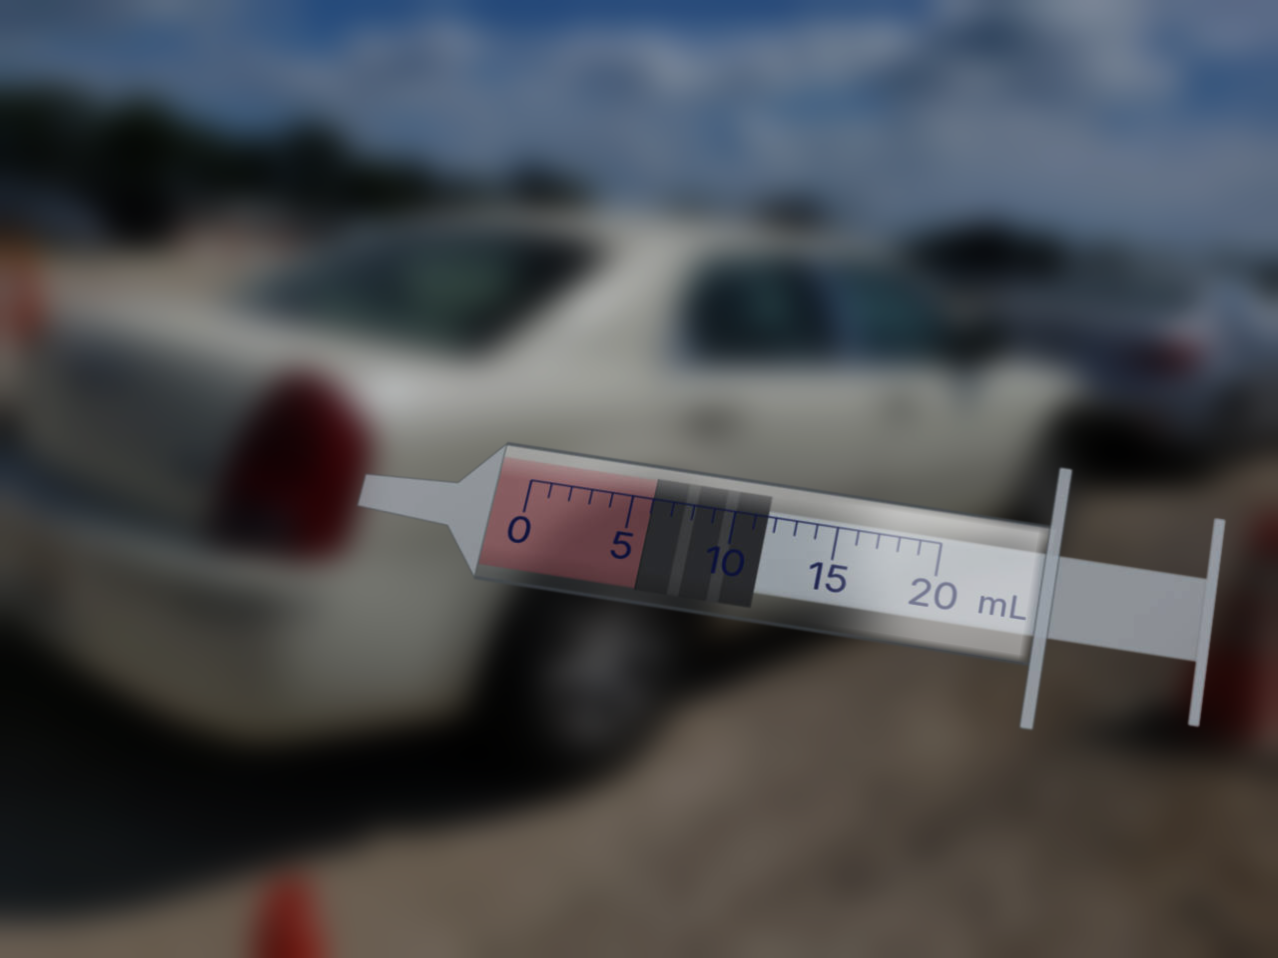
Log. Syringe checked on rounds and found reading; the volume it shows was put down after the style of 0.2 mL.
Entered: 6 mL
